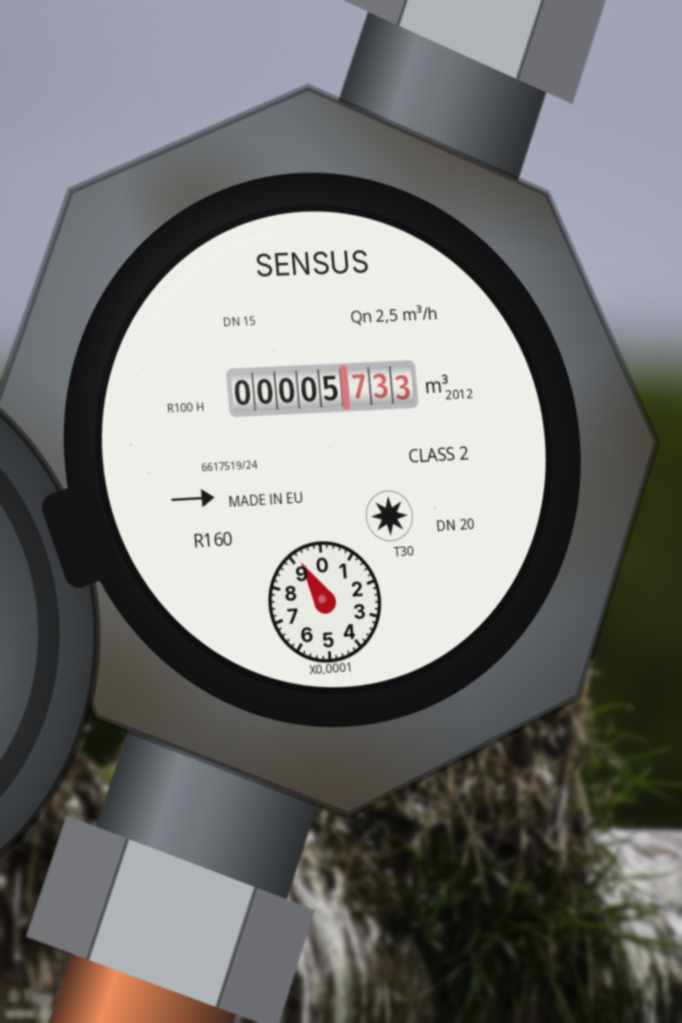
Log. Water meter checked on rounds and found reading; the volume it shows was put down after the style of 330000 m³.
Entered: 5.7329 m³
